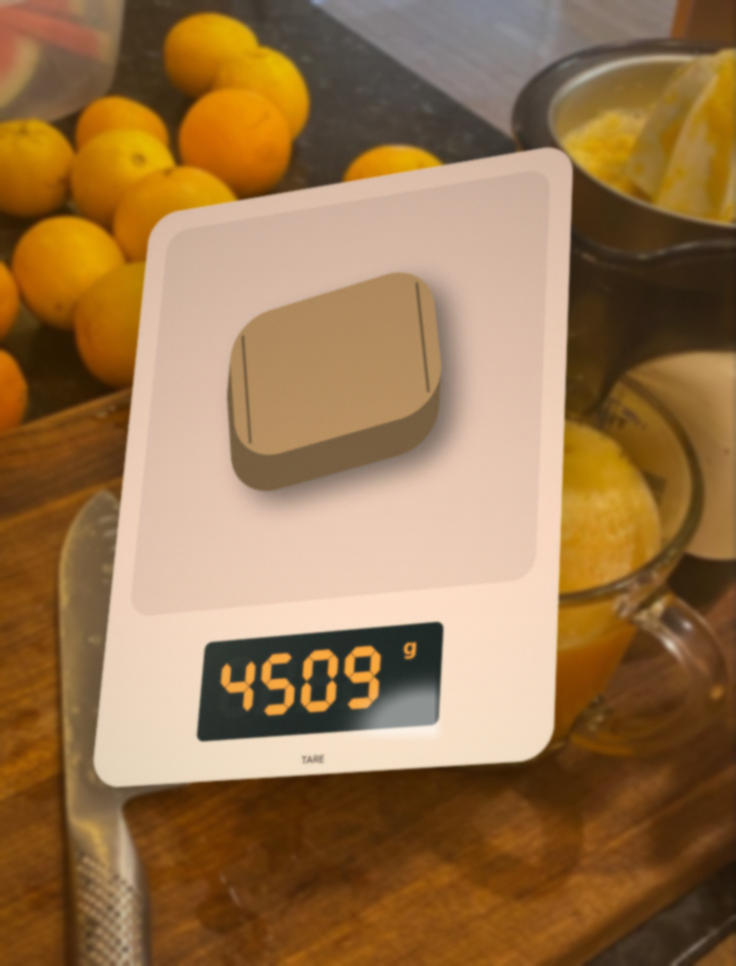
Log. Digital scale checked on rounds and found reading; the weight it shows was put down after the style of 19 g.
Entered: 4509 g
